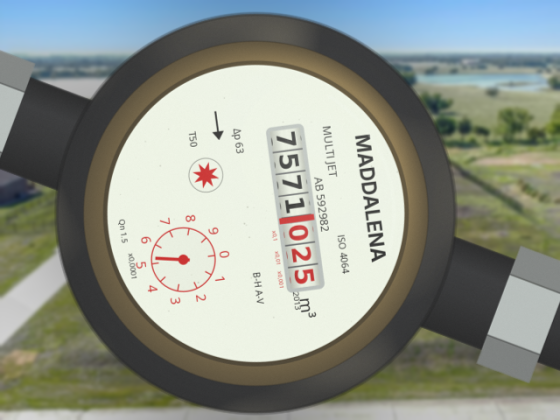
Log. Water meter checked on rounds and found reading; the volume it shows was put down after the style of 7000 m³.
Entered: 7571.0255 m³
